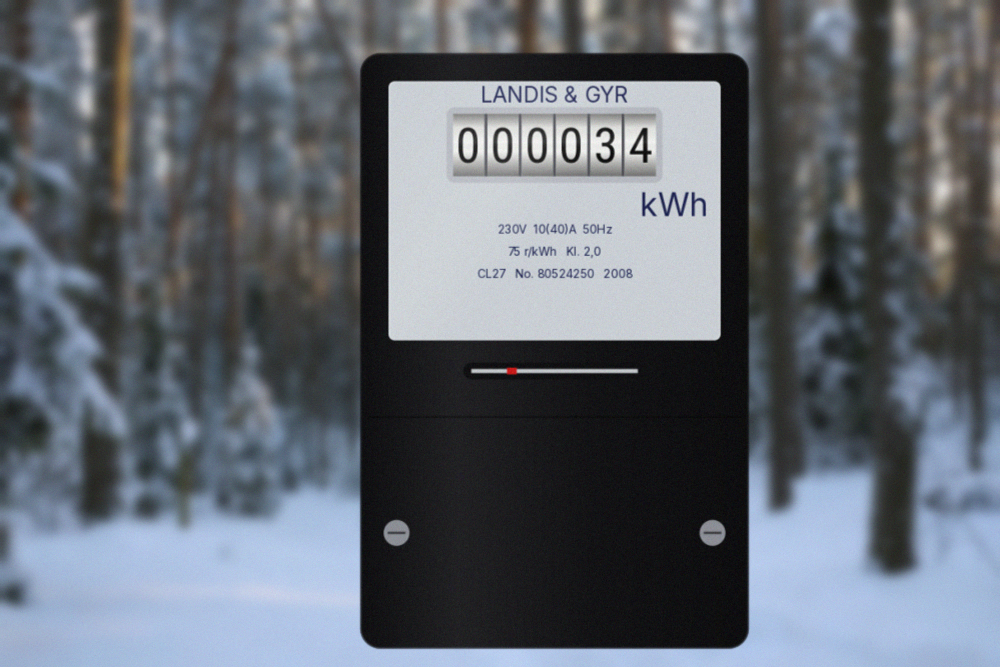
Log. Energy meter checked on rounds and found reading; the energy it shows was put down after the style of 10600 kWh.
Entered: 34 kWh
